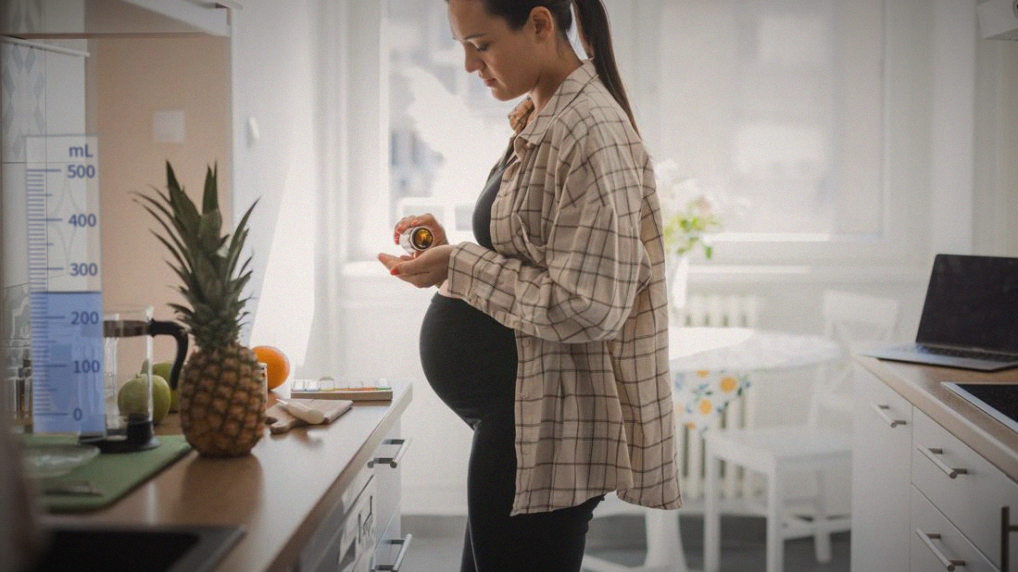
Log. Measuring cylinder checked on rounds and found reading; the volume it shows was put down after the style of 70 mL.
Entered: 250 mL
